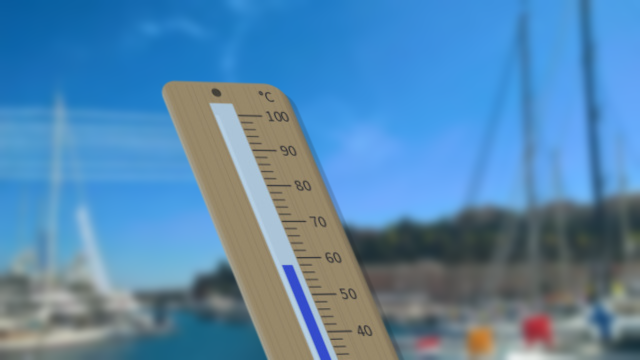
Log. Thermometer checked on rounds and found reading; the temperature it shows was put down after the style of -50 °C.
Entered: 58 °C
